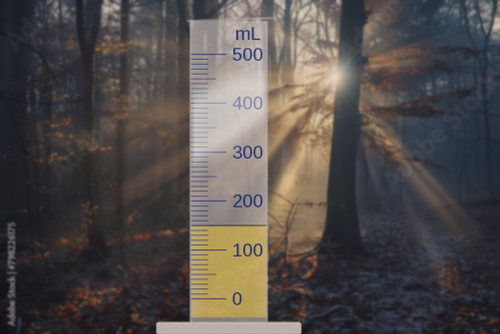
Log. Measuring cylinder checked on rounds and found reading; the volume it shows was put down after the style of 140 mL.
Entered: 150 mL
